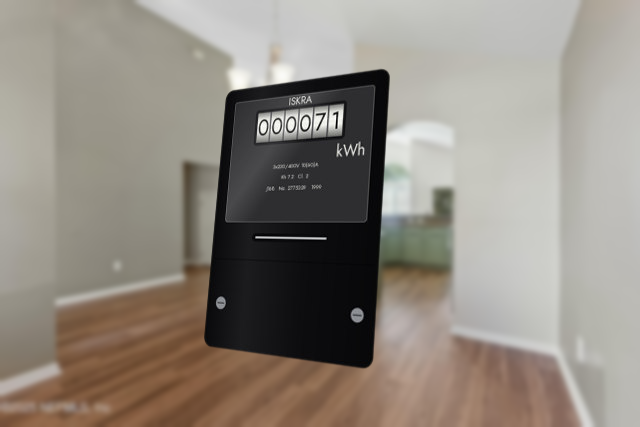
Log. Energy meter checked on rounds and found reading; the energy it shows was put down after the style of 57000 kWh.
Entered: 71 kWh
